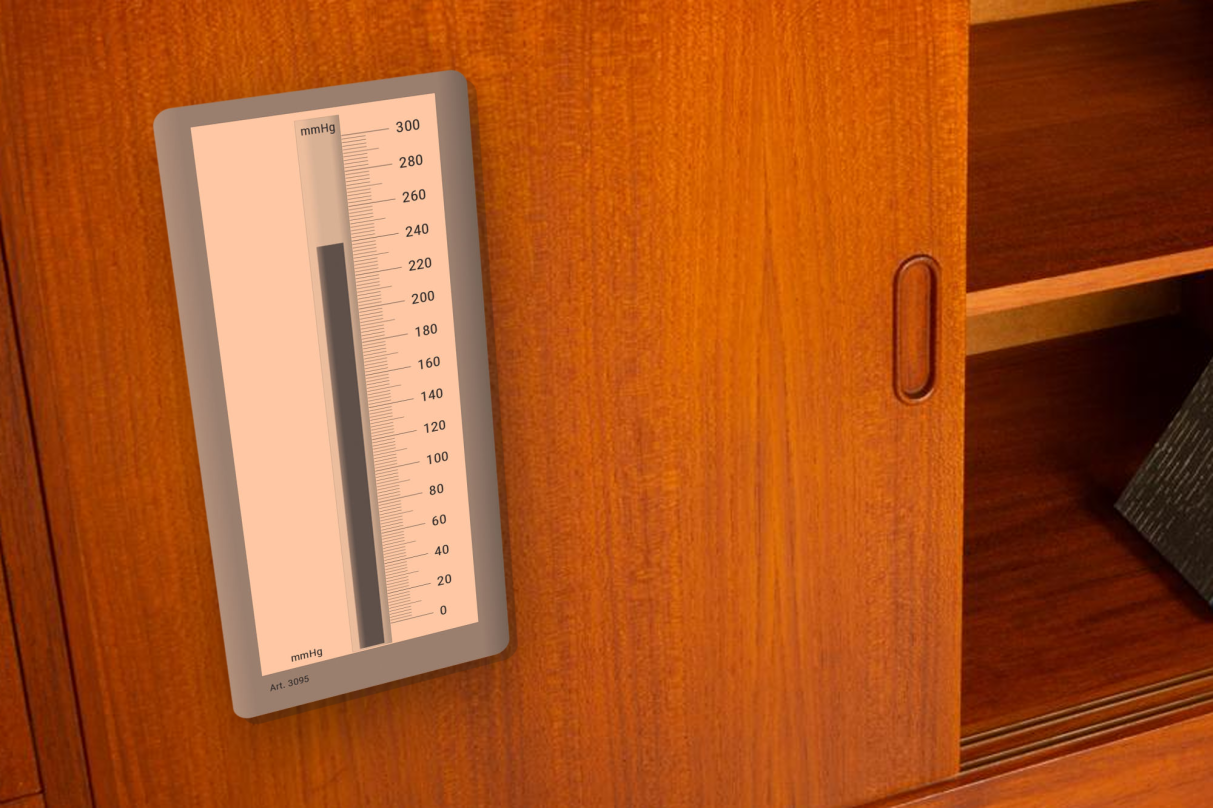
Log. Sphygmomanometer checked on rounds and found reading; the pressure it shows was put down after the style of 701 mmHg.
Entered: 240 mmHg
